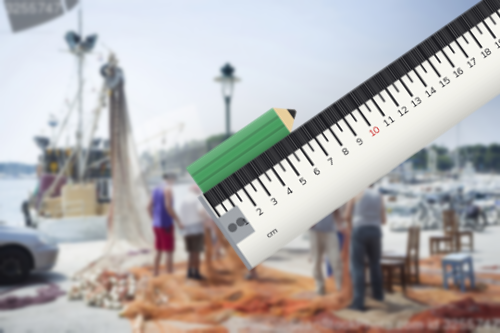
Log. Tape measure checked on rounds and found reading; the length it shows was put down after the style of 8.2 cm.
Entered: 7 cm
